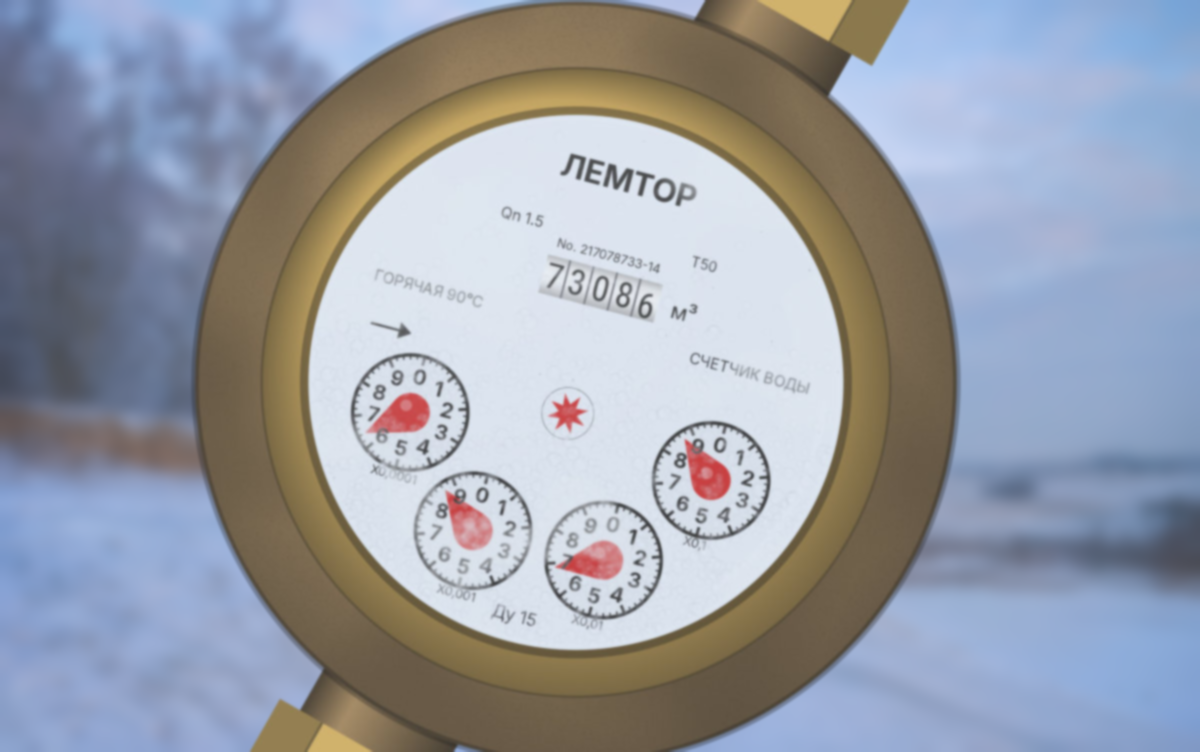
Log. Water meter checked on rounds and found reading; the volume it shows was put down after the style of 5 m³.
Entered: 73085.8686 m³
